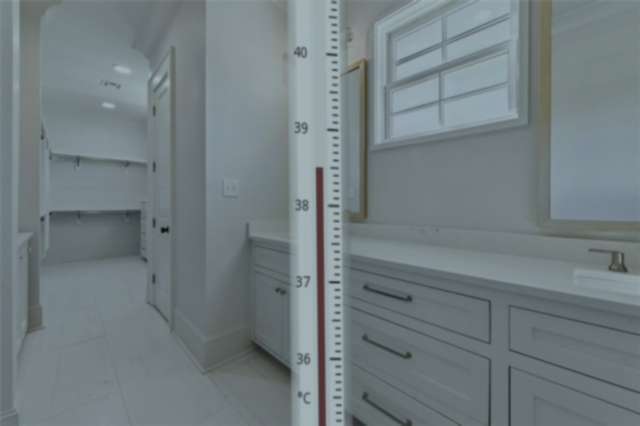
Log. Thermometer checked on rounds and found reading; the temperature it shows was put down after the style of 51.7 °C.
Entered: 38.5 °C
